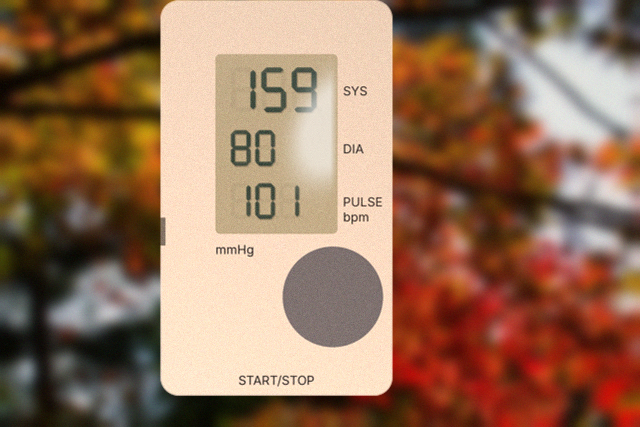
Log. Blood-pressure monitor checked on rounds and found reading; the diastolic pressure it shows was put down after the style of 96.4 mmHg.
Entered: 80 mmHg
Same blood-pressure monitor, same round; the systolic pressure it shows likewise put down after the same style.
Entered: 159 mmHg
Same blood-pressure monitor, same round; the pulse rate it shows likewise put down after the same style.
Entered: 101 bpm
